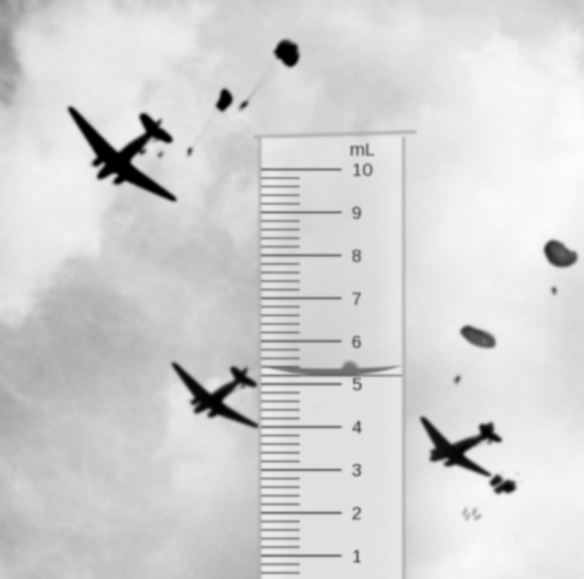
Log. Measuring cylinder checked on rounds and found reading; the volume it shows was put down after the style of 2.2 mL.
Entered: 5.2 mL
